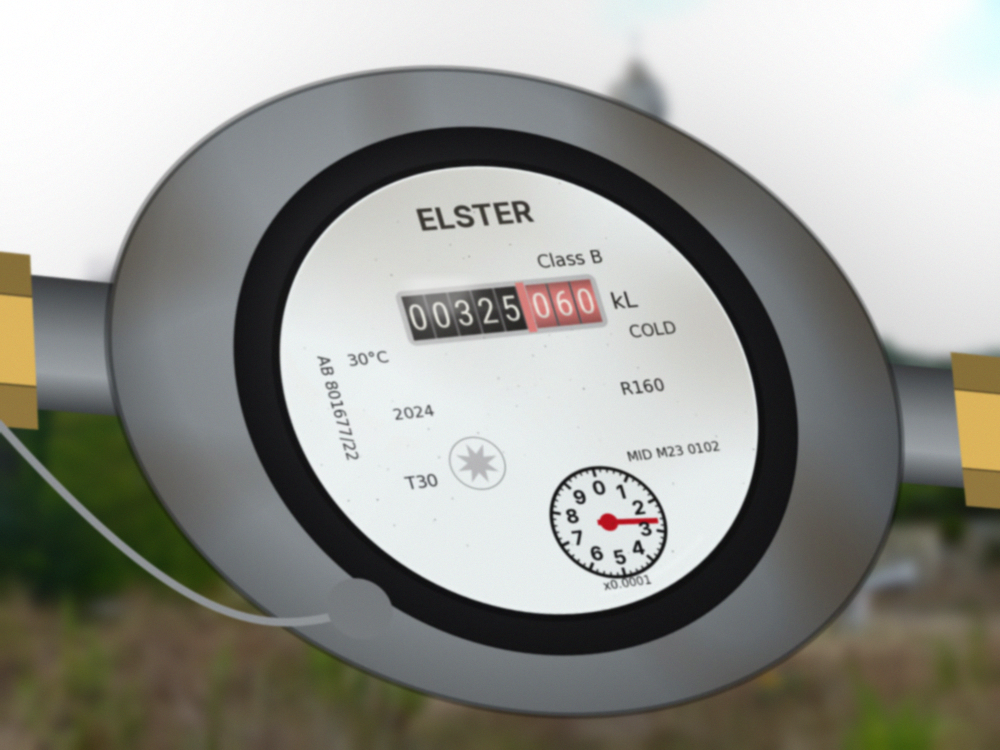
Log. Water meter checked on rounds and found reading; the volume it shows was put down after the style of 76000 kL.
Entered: 325.0602 kL
